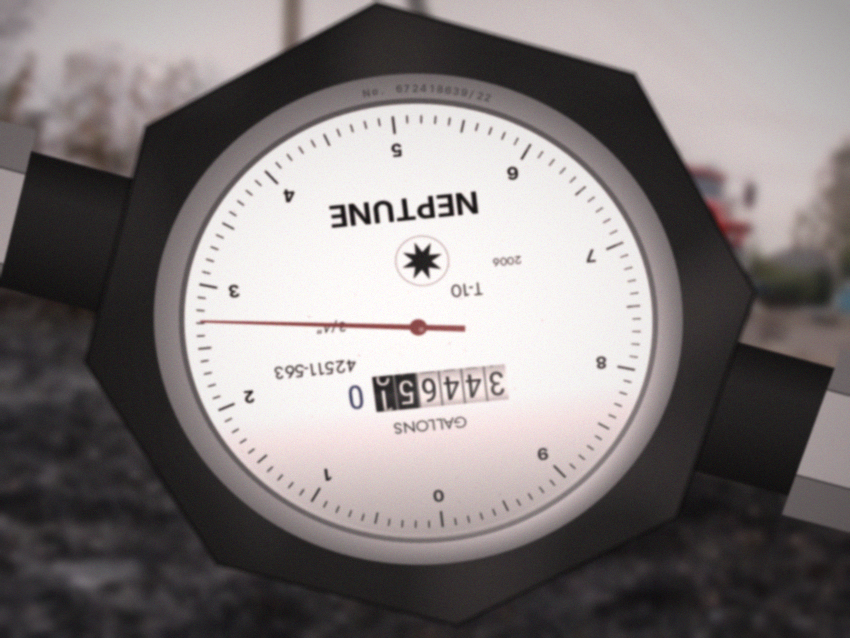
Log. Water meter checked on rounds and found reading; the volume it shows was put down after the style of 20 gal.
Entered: 3446512.7 gal
